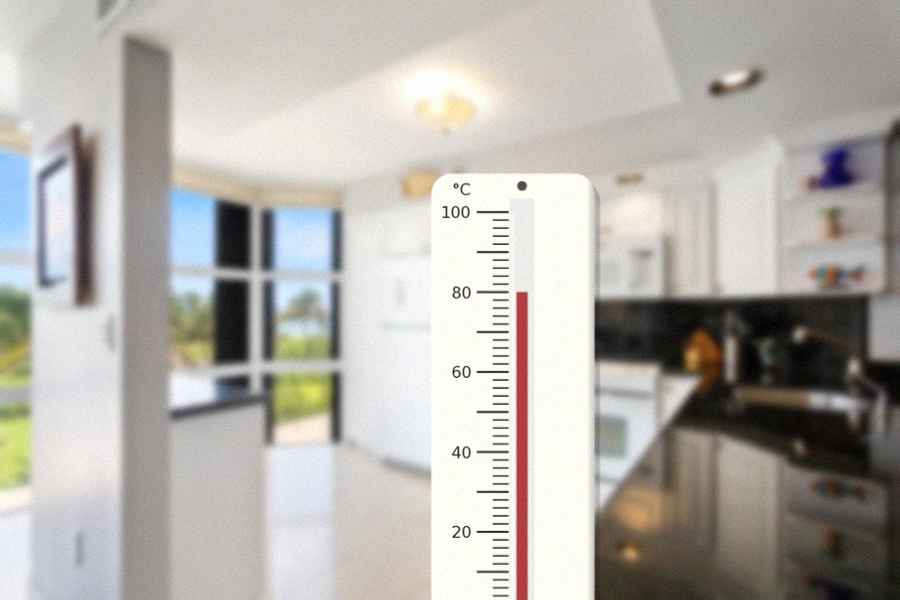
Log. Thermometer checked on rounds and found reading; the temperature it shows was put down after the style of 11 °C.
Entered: 80 °C
